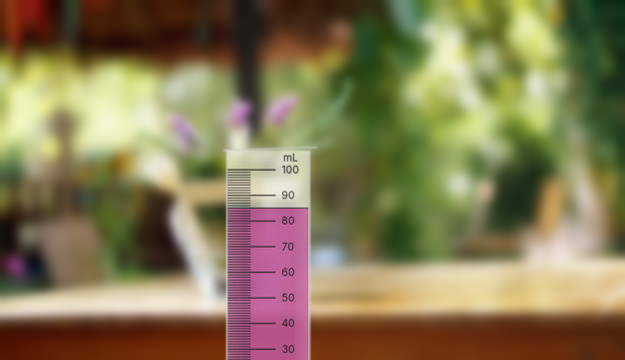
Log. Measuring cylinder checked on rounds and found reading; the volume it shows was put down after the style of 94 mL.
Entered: 85 mL
